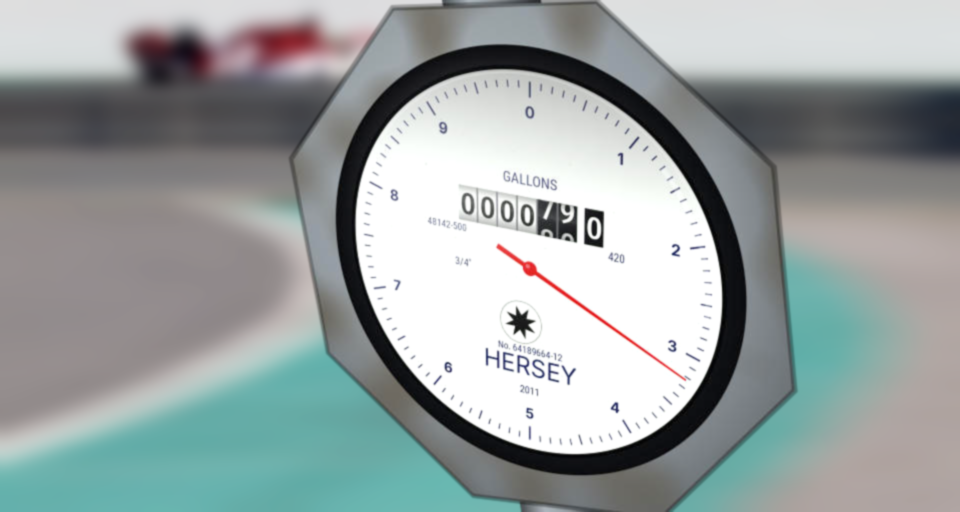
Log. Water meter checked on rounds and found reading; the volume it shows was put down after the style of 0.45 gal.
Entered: 793.2 gal
